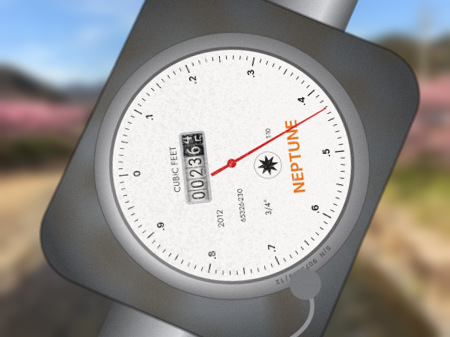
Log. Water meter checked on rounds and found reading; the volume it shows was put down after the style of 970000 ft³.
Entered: 2364.43 ft³
